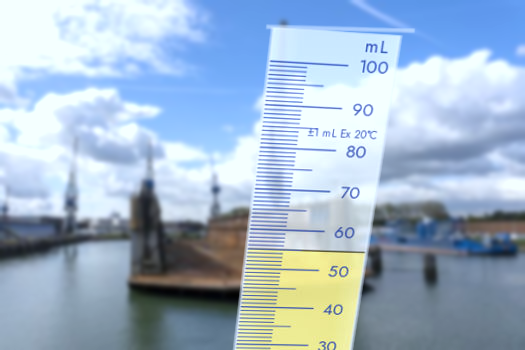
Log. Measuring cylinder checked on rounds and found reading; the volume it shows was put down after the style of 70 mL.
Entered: 55 mL
